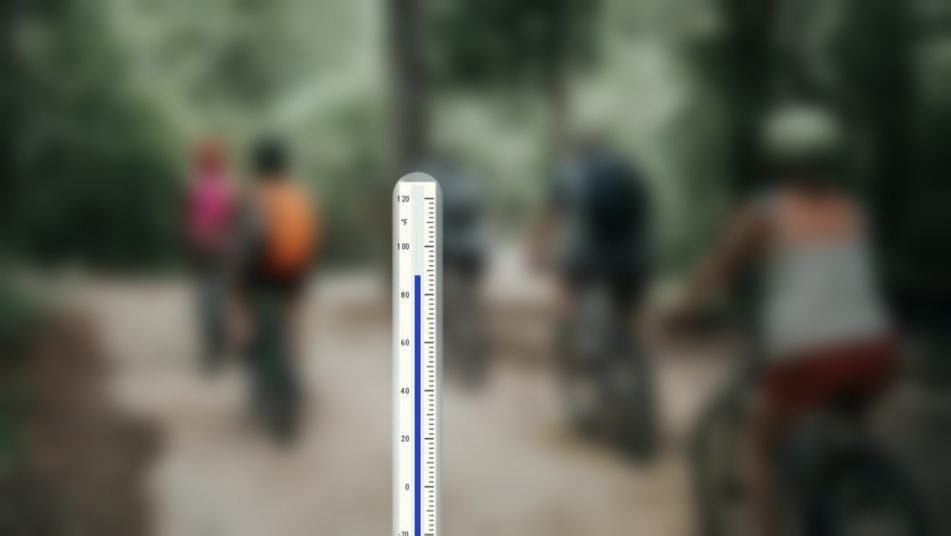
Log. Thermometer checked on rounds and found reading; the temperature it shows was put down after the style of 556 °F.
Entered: 88 °F
